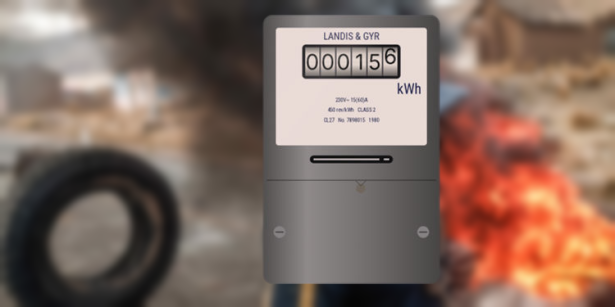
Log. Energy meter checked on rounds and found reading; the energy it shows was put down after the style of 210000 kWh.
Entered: 156 kWh
